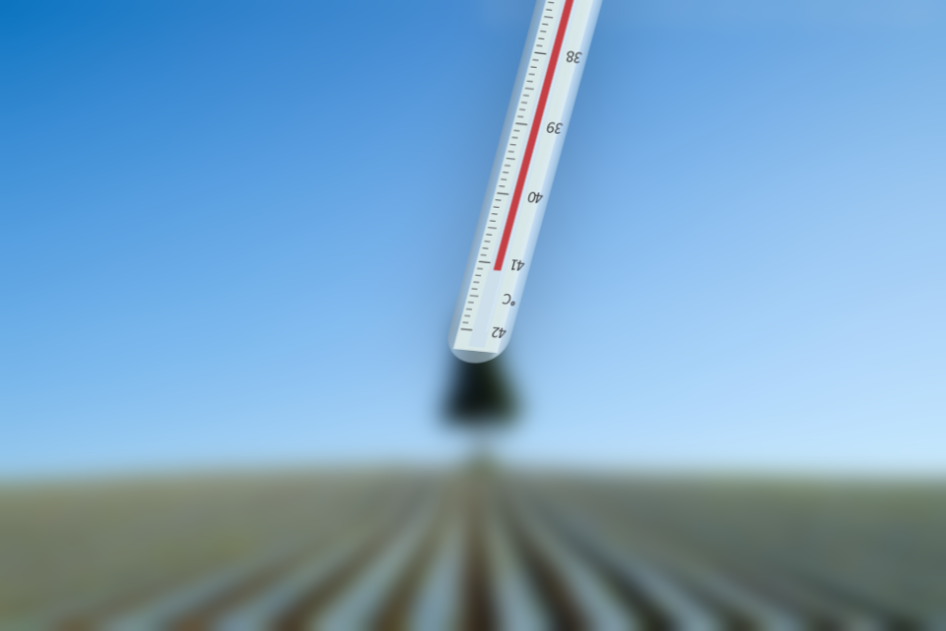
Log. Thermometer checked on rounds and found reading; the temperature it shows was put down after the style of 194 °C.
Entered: 41.1 °C
